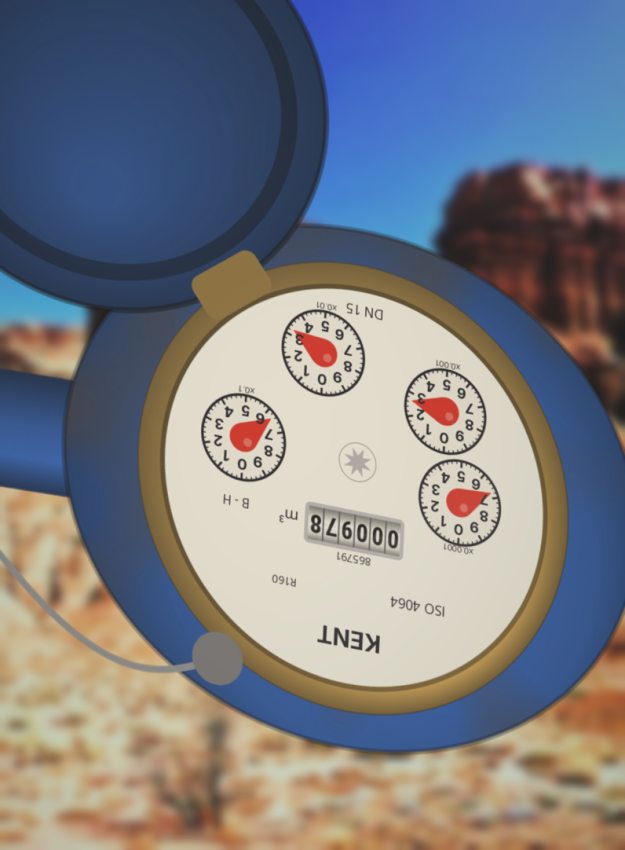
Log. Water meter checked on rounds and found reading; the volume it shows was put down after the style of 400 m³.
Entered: 978.6326 m³
